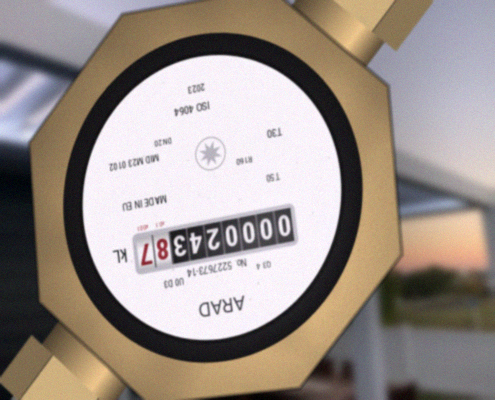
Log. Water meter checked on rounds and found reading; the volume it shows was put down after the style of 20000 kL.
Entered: 243.87 kL
